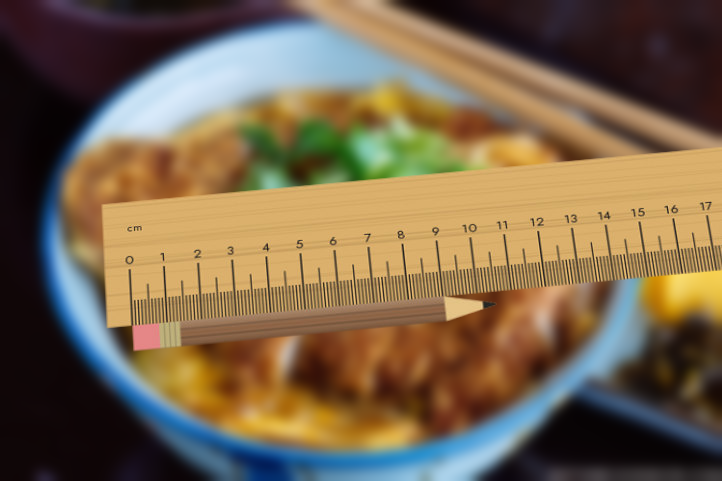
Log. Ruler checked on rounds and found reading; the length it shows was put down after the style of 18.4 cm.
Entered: 10.5 cm
